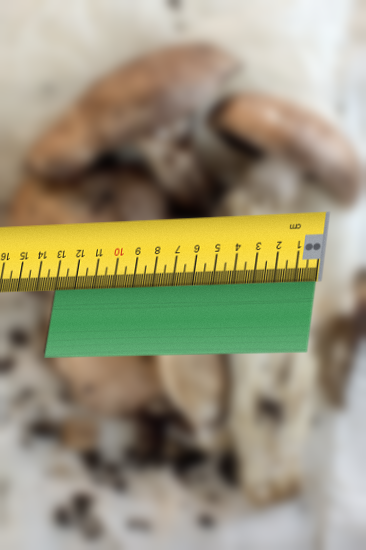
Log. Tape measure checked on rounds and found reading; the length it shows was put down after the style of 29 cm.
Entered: 13 cm
